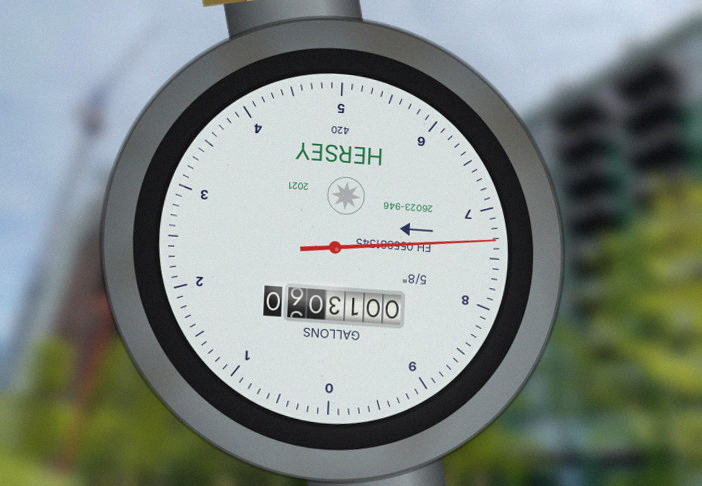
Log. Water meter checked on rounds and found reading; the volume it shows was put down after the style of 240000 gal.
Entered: 13057.3 gal
